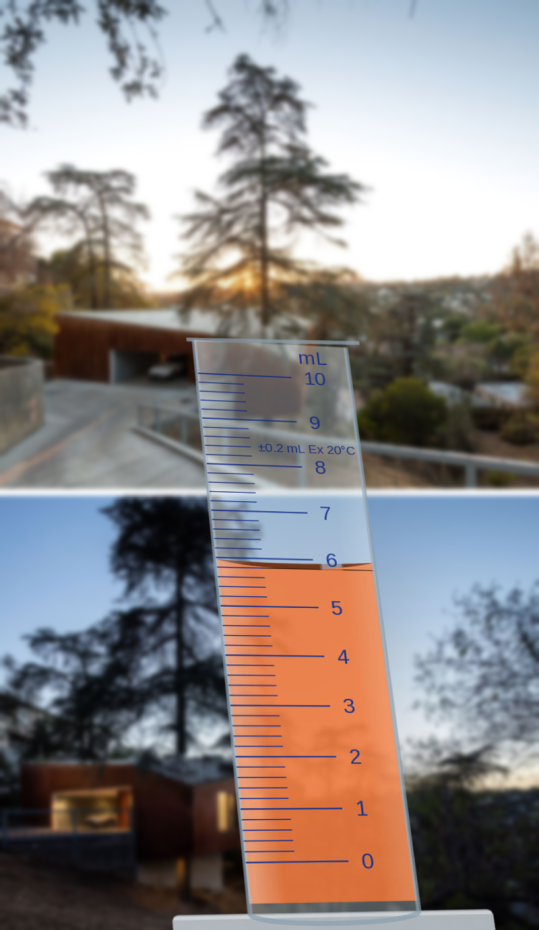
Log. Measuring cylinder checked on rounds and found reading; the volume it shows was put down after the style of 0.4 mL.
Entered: 5.8 mL
